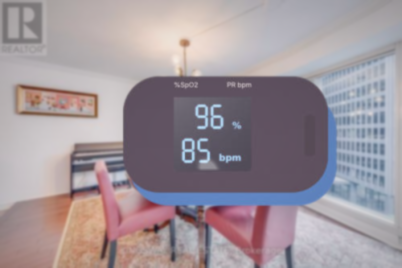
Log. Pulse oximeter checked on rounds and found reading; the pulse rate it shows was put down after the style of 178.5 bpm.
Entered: 85 bpm
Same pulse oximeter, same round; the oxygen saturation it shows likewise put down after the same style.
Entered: 96 %
